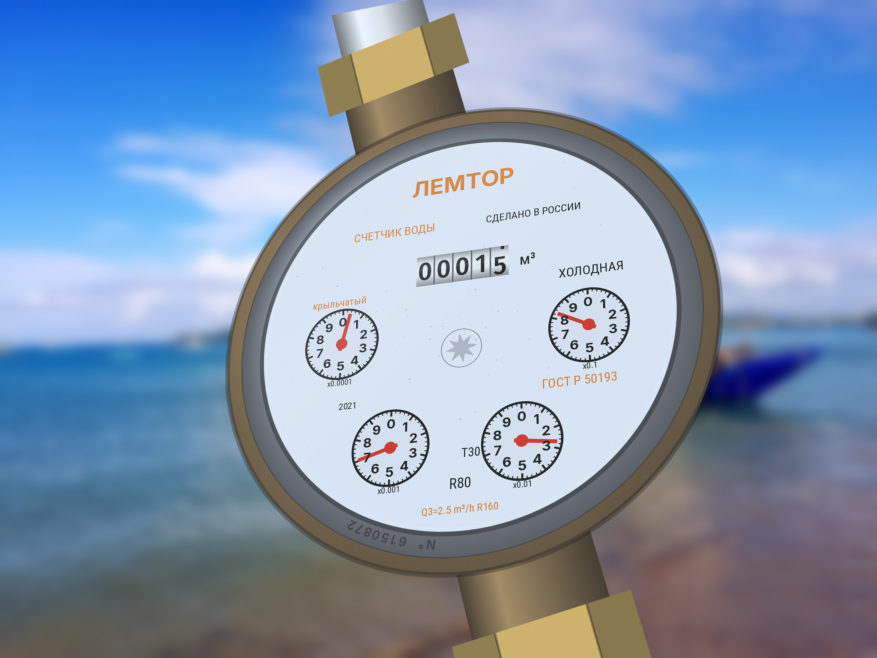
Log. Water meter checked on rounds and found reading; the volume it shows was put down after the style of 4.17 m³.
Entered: 14.8270 m³
